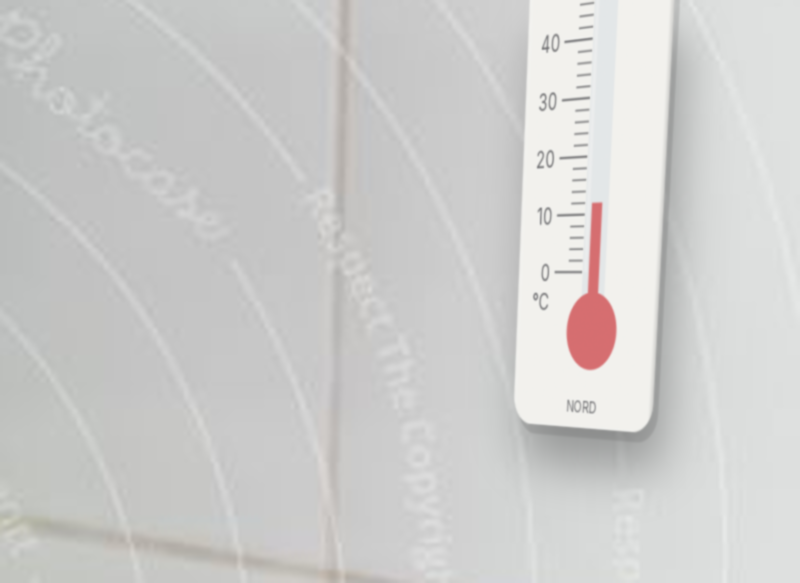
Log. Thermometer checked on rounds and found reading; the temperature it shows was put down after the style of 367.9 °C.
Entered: 12 °C
